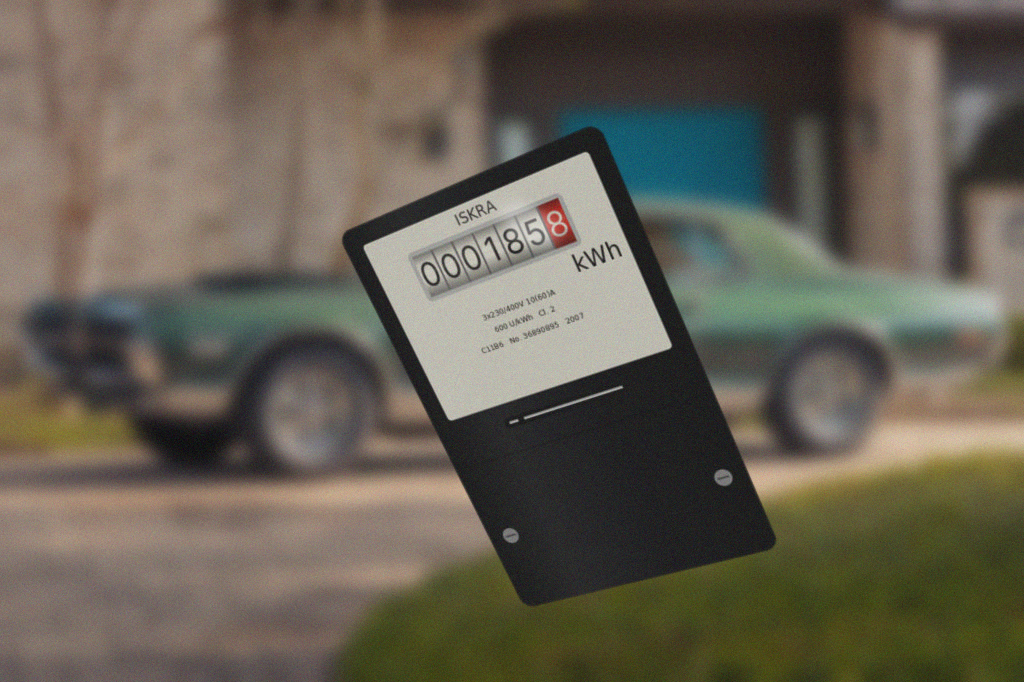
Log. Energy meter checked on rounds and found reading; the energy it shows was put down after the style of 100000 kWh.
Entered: 185.8 kWh
